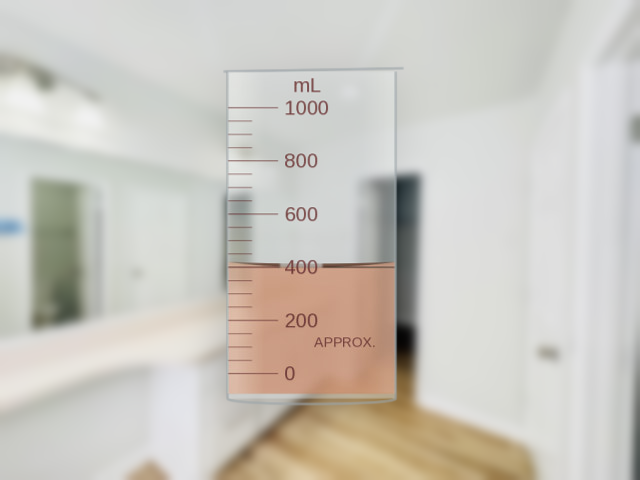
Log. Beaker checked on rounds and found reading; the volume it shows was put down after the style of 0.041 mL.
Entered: 400 mL
